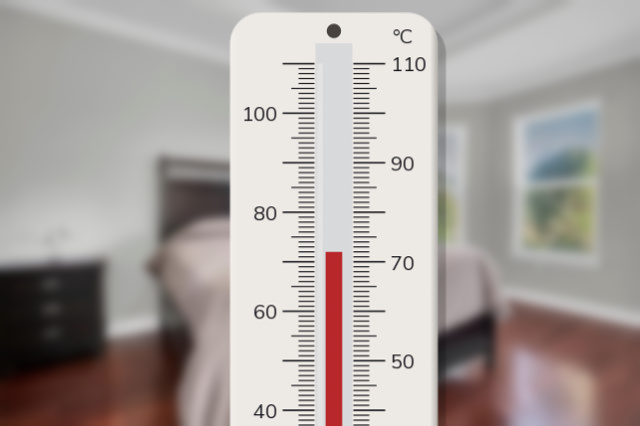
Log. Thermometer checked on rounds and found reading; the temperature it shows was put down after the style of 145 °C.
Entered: 72 °C
